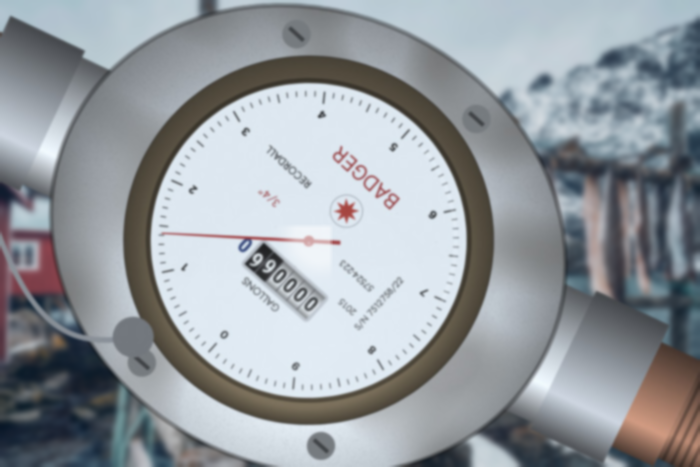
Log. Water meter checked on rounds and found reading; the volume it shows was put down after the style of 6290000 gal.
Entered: 661.4 gal
